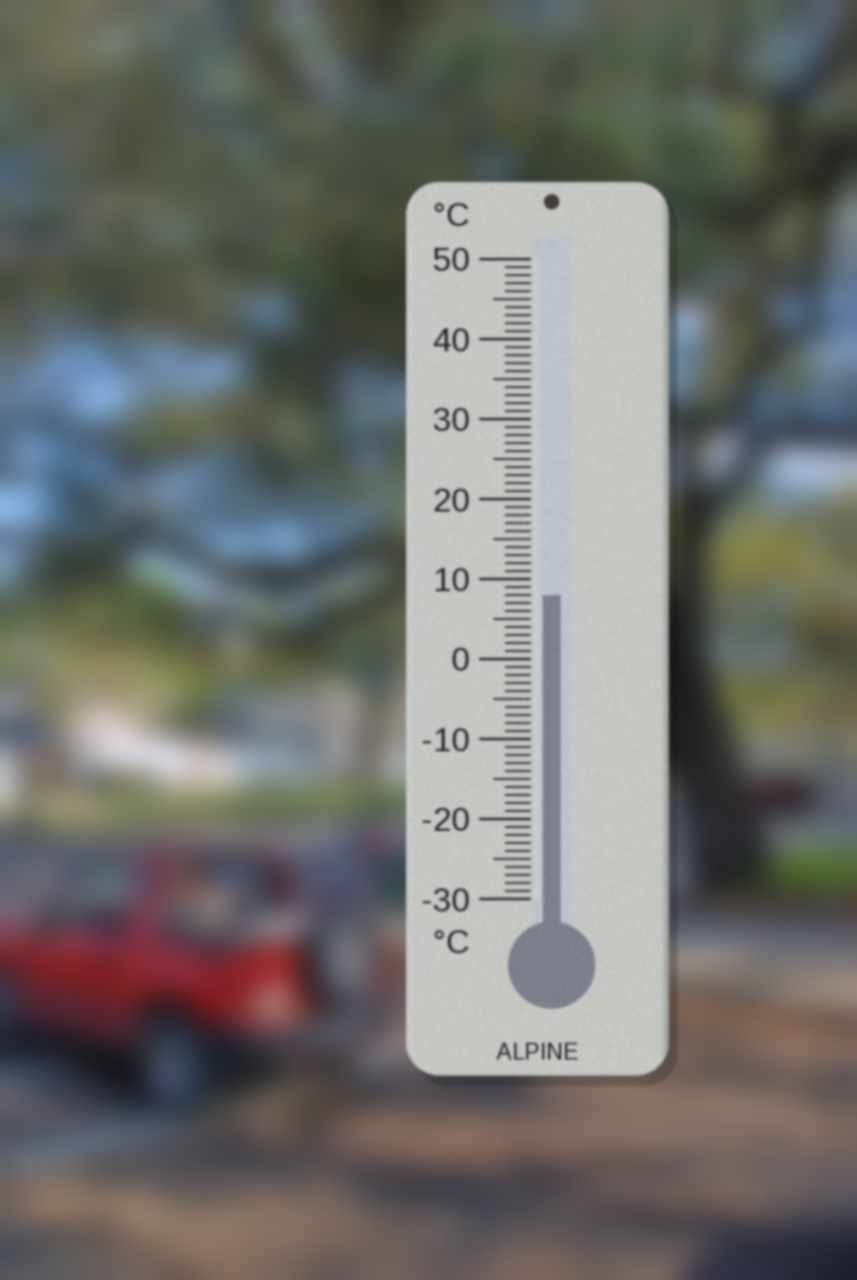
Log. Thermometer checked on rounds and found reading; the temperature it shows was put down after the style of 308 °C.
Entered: 8 °C
